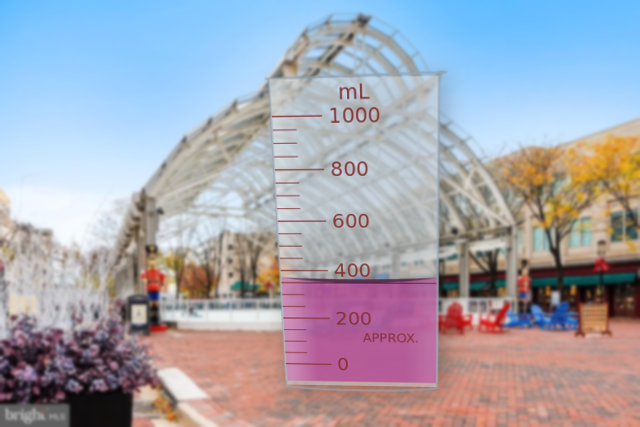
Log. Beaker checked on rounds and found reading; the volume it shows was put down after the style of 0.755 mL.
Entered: 350 mL
